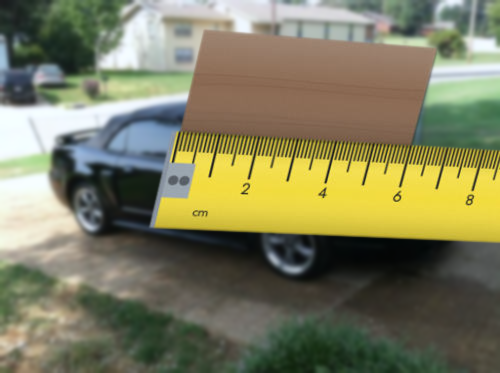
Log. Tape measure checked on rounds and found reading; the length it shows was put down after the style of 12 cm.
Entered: 6 cm
